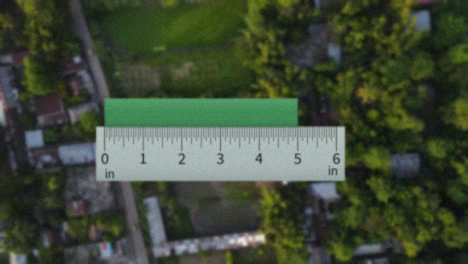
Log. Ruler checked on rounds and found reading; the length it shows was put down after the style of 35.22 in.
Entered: 5 in
